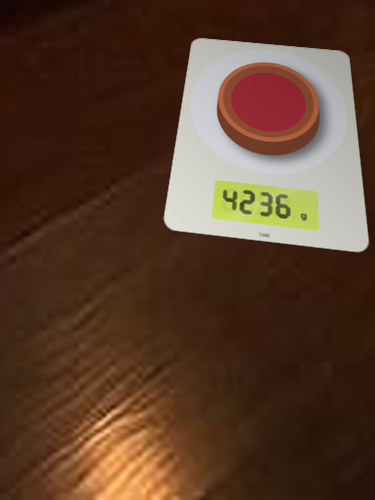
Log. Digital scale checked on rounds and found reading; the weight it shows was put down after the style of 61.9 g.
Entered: 4236 g
